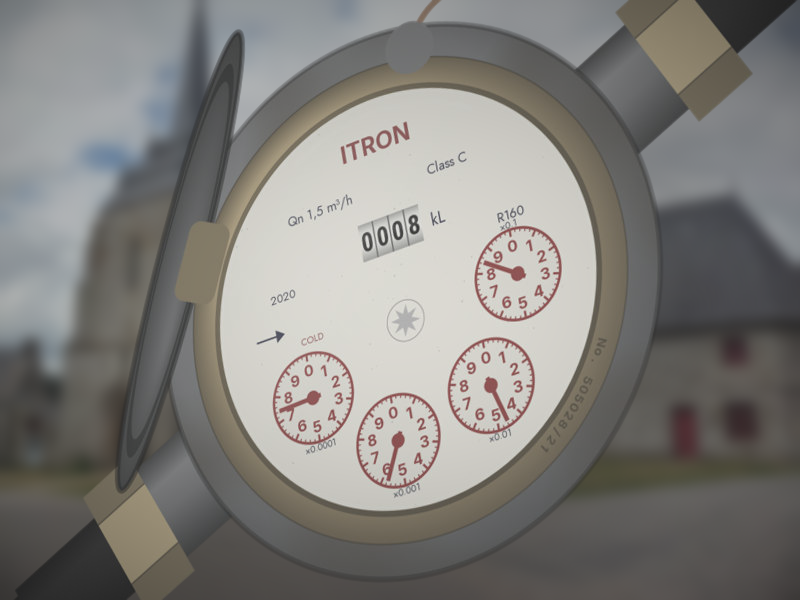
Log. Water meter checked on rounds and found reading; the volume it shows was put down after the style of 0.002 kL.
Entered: 8.8457 kL
